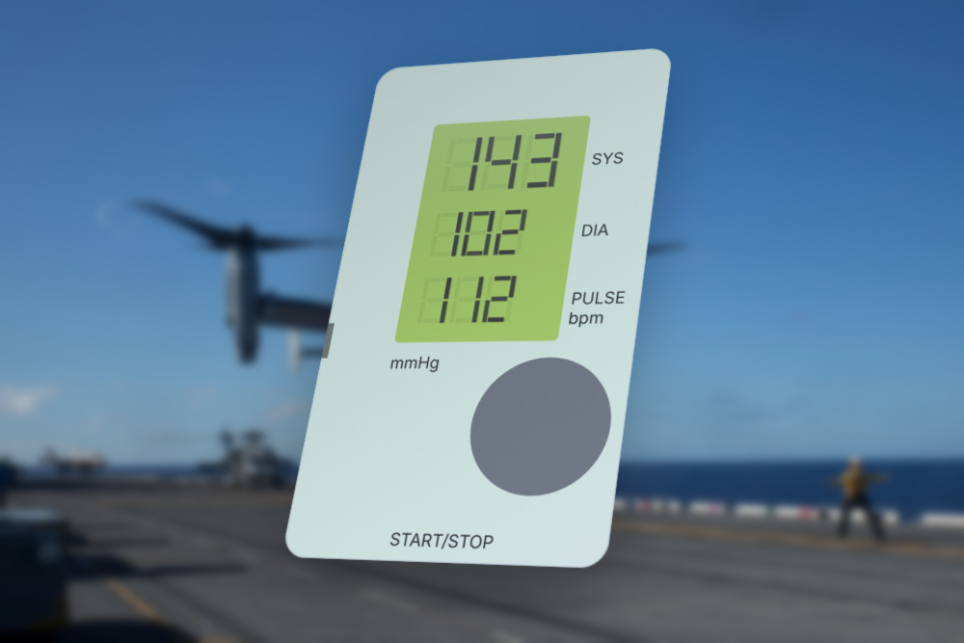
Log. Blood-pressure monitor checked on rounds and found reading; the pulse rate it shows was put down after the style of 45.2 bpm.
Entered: 112 bpm
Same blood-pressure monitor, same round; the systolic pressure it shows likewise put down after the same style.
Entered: 143 mmHg
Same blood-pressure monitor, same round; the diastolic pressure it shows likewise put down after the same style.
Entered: 102 mmHg
